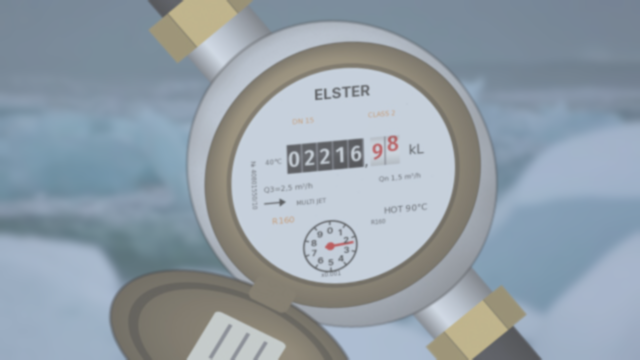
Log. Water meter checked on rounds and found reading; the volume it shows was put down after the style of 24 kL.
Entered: 2216.982 kL
